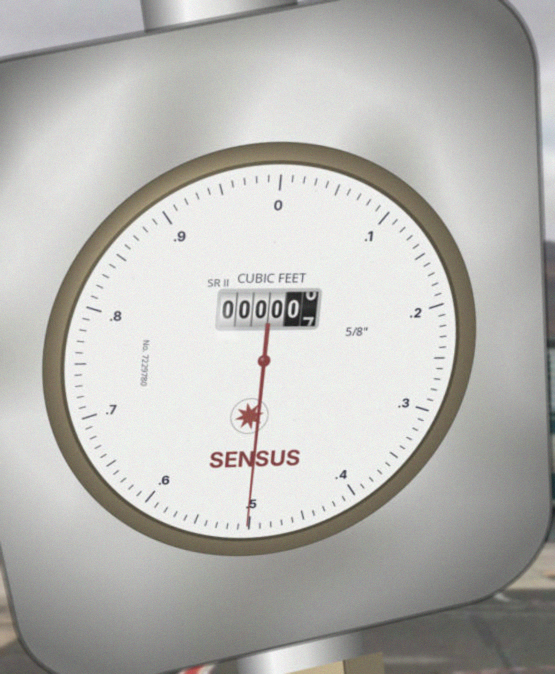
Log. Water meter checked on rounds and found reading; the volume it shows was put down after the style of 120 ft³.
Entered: 6.50 ft³
